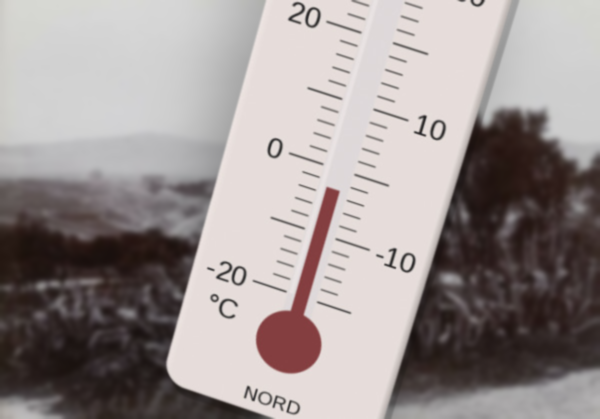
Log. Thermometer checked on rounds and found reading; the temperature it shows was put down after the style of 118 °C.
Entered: -3 °C
